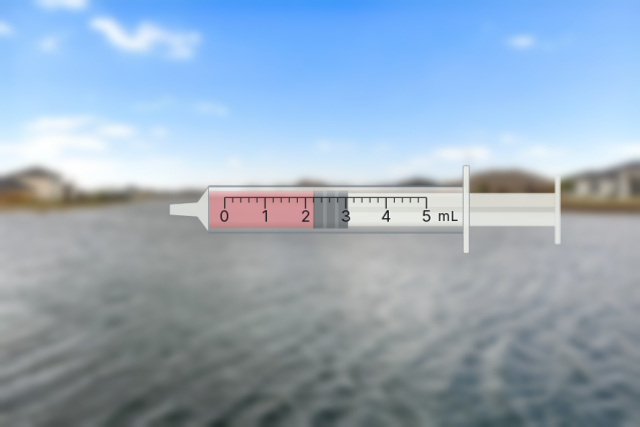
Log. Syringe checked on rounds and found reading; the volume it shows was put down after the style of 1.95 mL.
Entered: 2.2 mL
